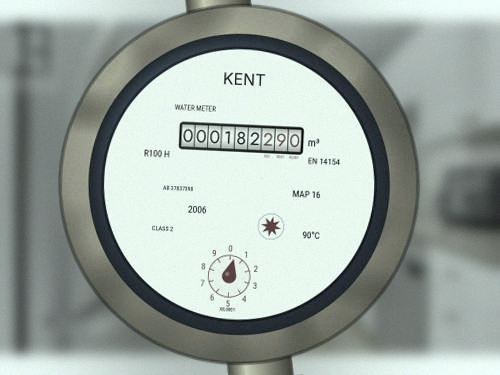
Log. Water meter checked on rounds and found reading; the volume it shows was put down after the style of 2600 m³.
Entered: 182.2900 m³
